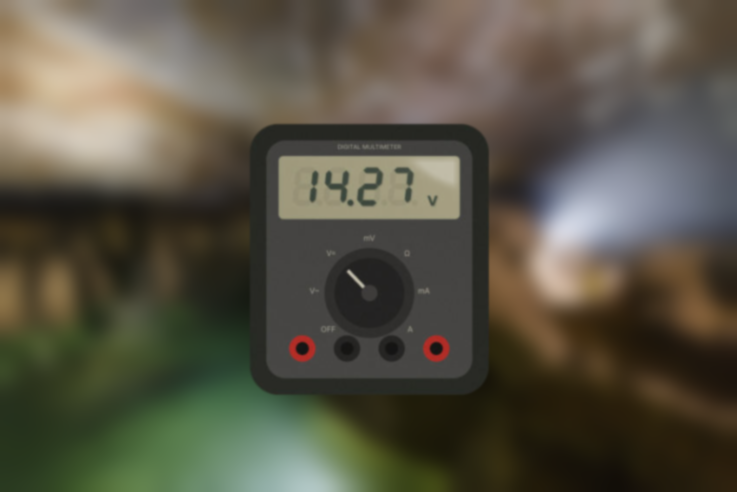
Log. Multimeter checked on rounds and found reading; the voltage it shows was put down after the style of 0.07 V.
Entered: 14.27 V
